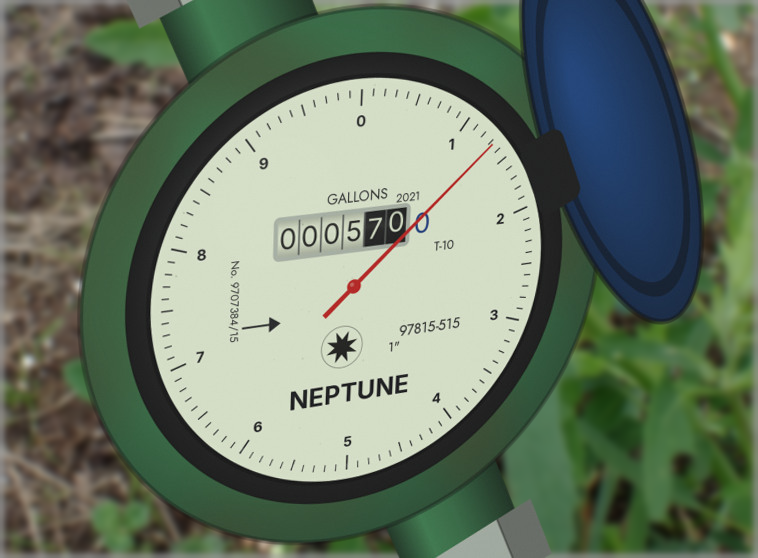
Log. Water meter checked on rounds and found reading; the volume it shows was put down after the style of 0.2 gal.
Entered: 5701.3 gal
